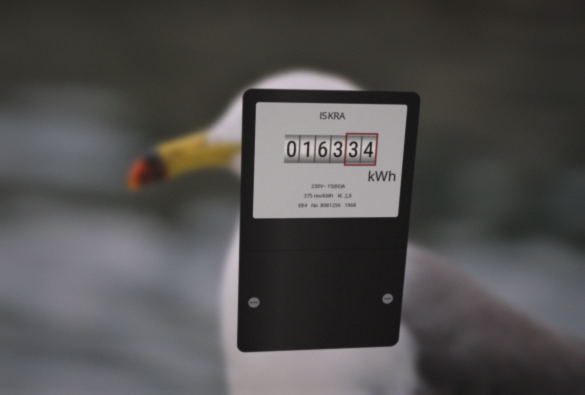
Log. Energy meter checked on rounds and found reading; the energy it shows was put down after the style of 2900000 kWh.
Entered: 163.34 kWh
